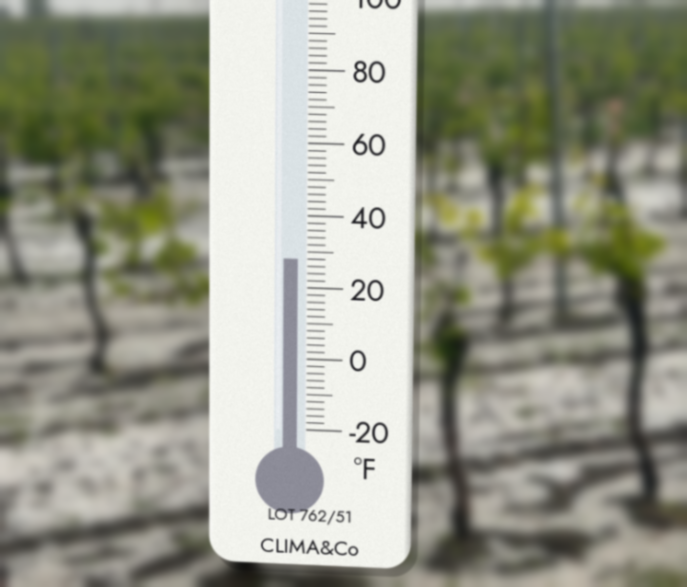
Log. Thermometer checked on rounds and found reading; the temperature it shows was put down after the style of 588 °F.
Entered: 28 °F
